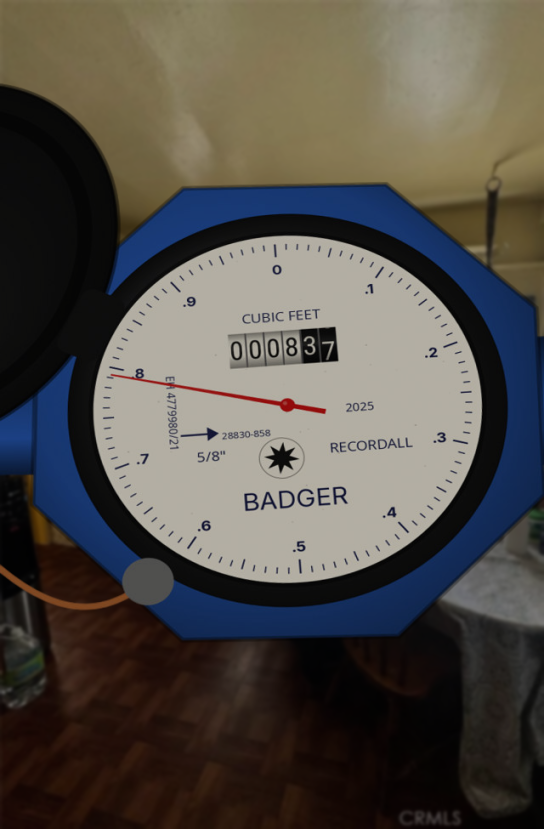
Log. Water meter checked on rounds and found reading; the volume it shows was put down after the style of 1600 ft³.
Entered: 836.79 ft³
